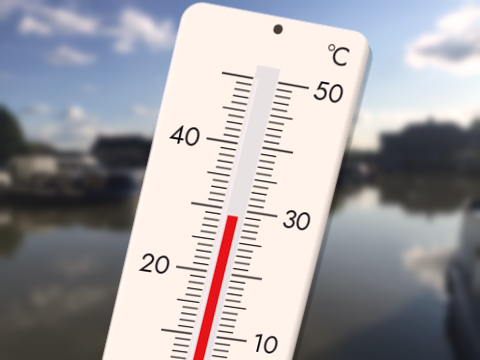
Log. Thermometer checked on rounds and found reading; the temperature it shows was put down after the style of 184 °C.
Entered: 29 °C
